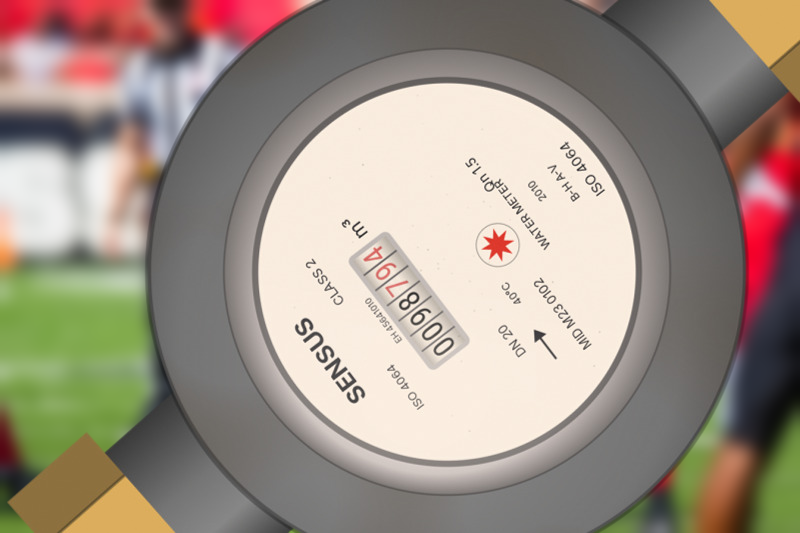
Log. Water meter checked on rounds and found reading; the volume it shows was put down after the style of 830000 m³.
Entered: 98.794 m³
